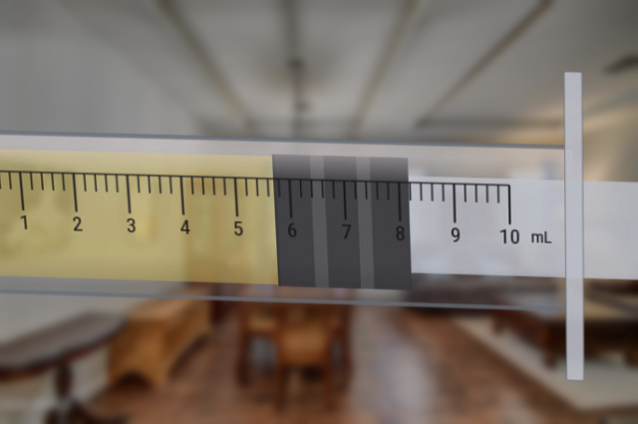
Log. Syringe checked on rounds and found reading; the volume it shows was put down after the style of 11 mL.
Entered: 5.7 mL
